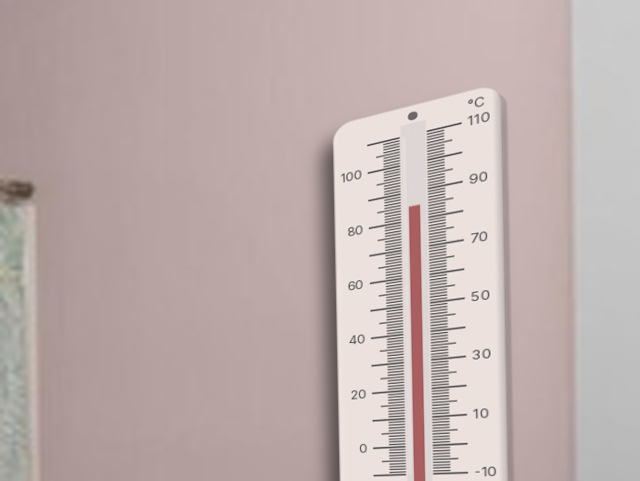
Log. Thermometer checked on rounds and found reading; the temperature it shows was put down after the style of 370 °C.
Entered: 85 °C
